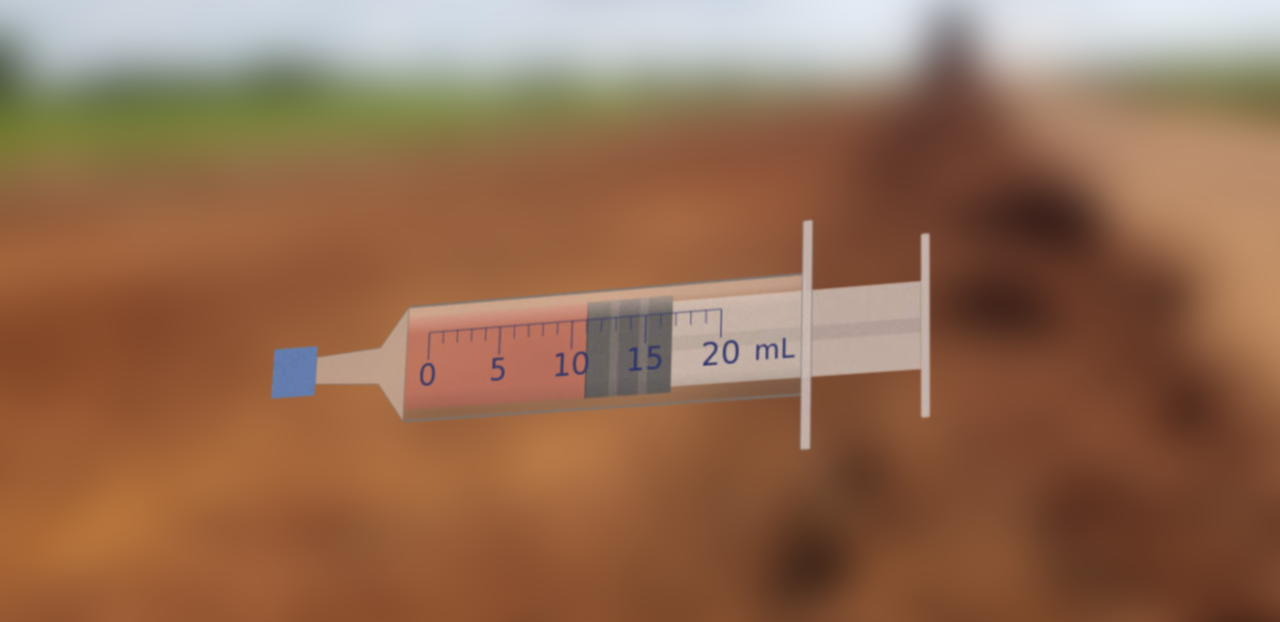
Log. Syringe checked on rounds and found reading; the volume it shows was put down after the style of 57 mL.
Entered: 11 mL
